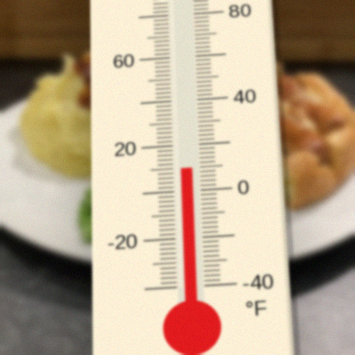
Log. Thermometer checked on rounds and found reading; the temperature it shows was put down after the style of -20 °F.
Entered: 10 °F
